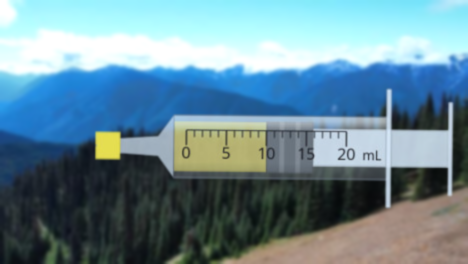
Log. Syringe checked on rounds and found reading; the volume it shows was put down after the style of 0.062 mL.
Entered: 10 mL
